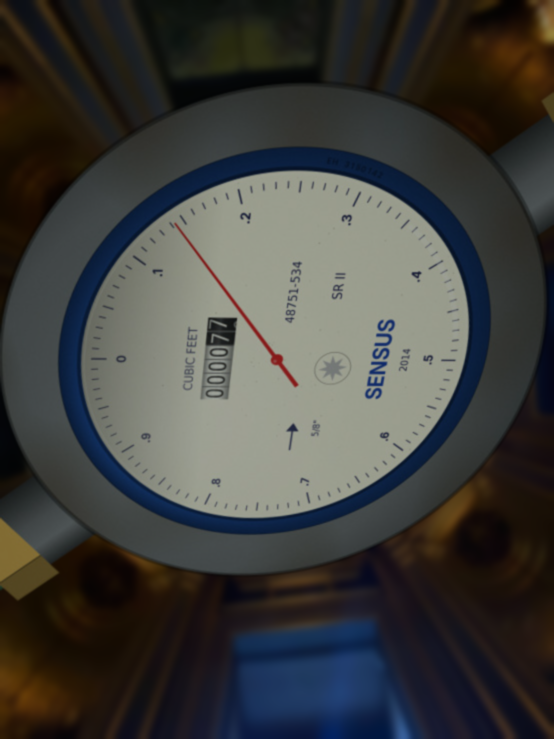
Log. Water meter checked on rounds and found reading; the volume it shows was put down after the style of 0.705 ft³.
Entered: 77.14 ft³
